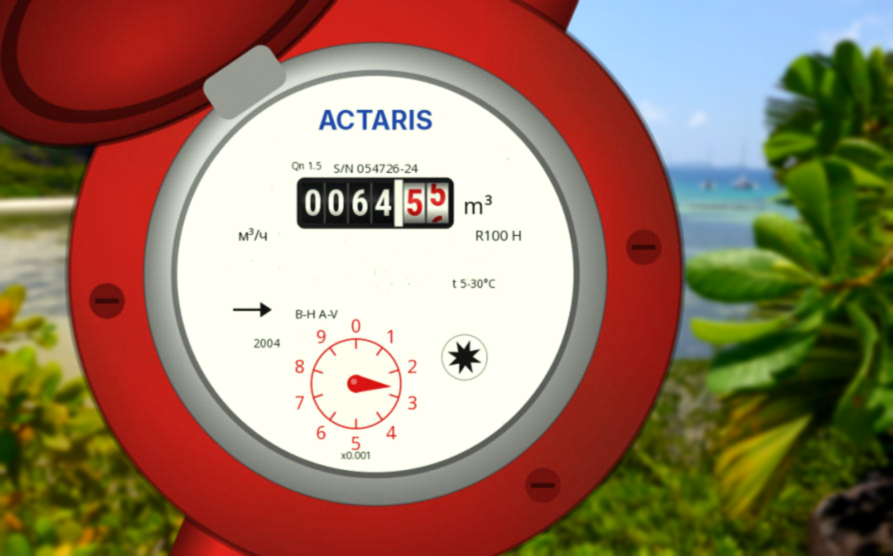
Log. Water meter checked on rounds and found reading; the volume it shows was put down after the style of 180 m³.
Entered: 64.552 m³
